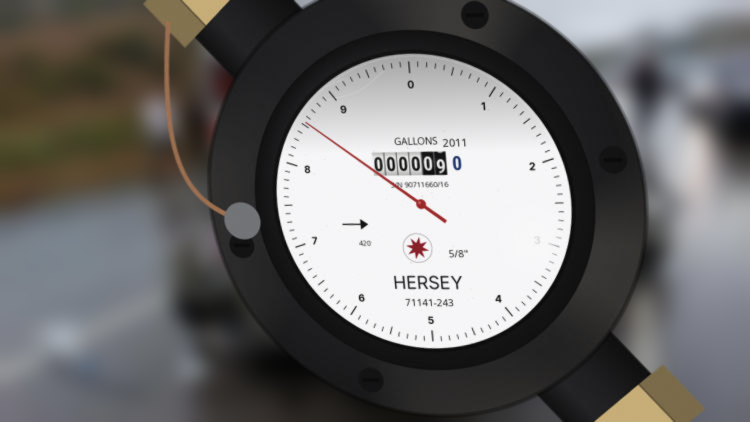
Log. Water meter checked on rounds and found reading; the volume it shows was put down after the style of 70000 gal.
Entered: 88.5 gal
